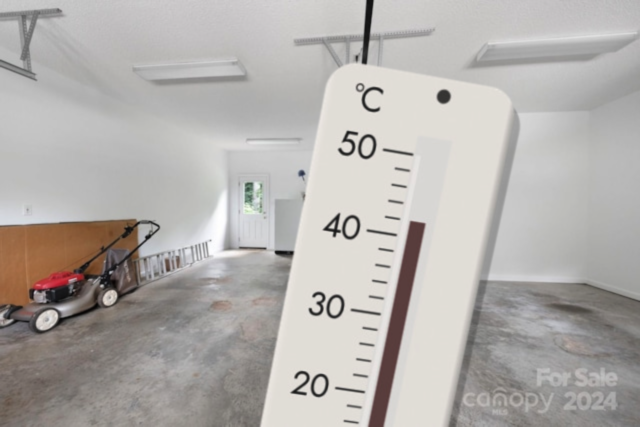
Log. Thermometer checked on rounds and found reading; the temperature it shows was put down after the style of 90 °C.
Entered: 42 °C
